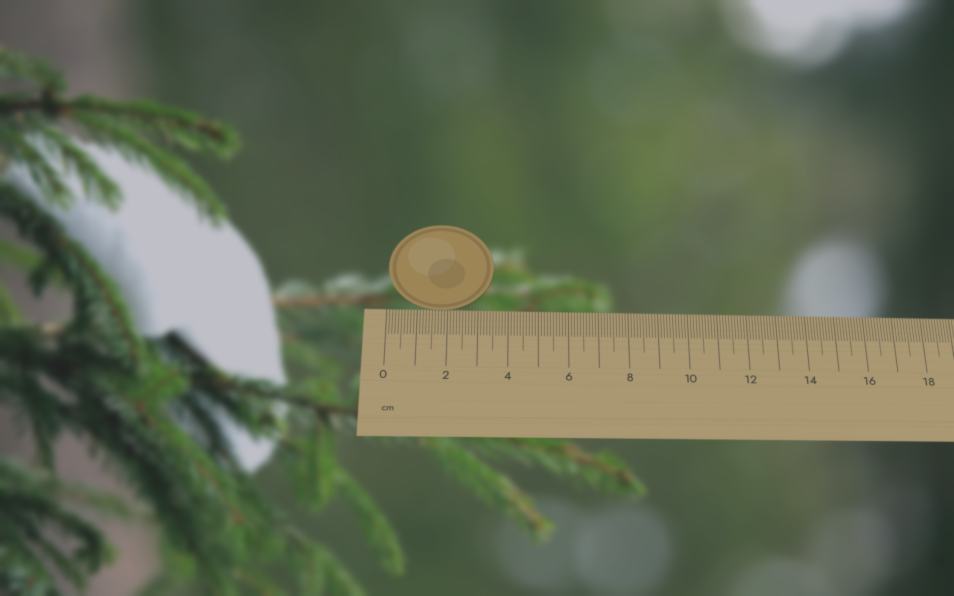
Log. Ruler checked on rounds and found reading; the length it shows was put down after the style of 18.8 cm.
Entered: 3.5 cm
